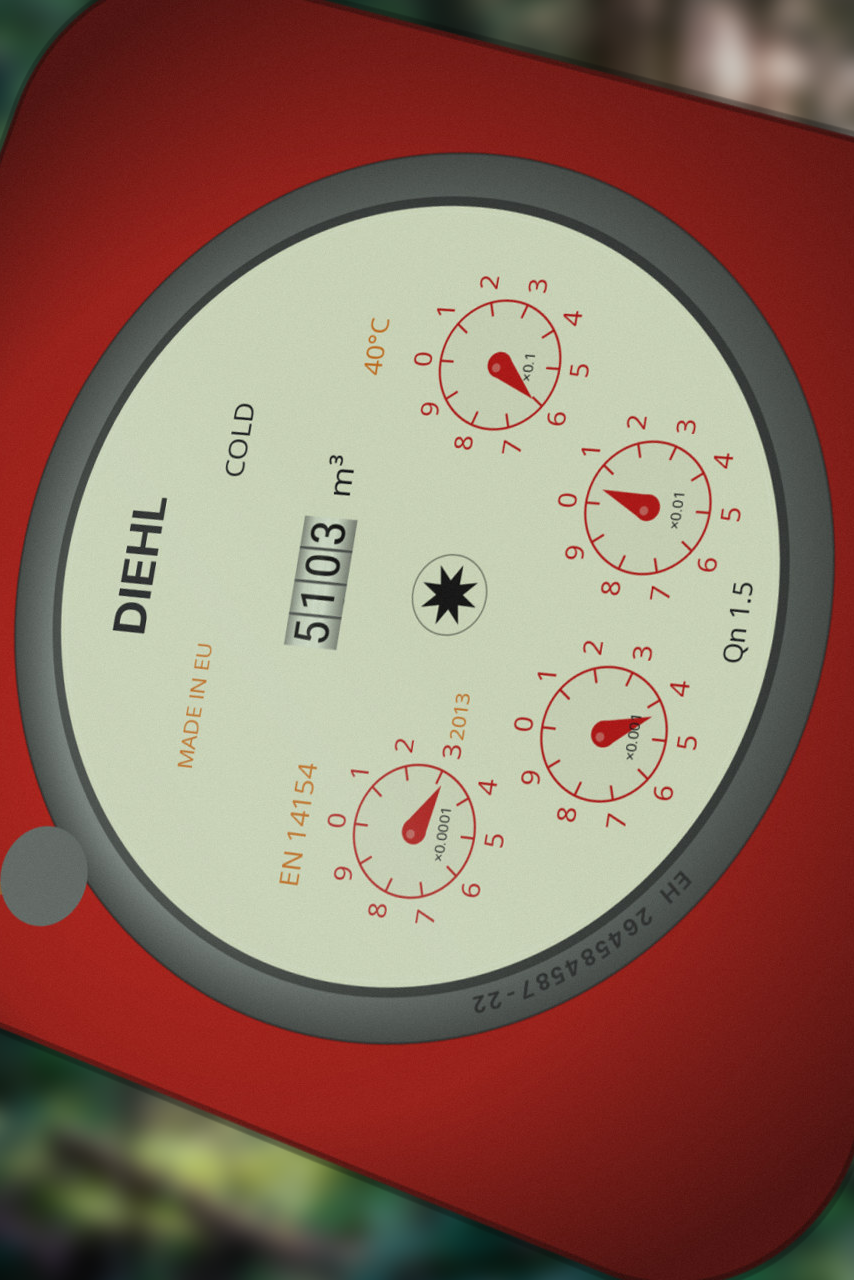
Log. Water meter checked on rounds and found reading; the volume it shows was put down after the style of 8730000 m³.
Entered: 5103.6043 m³
